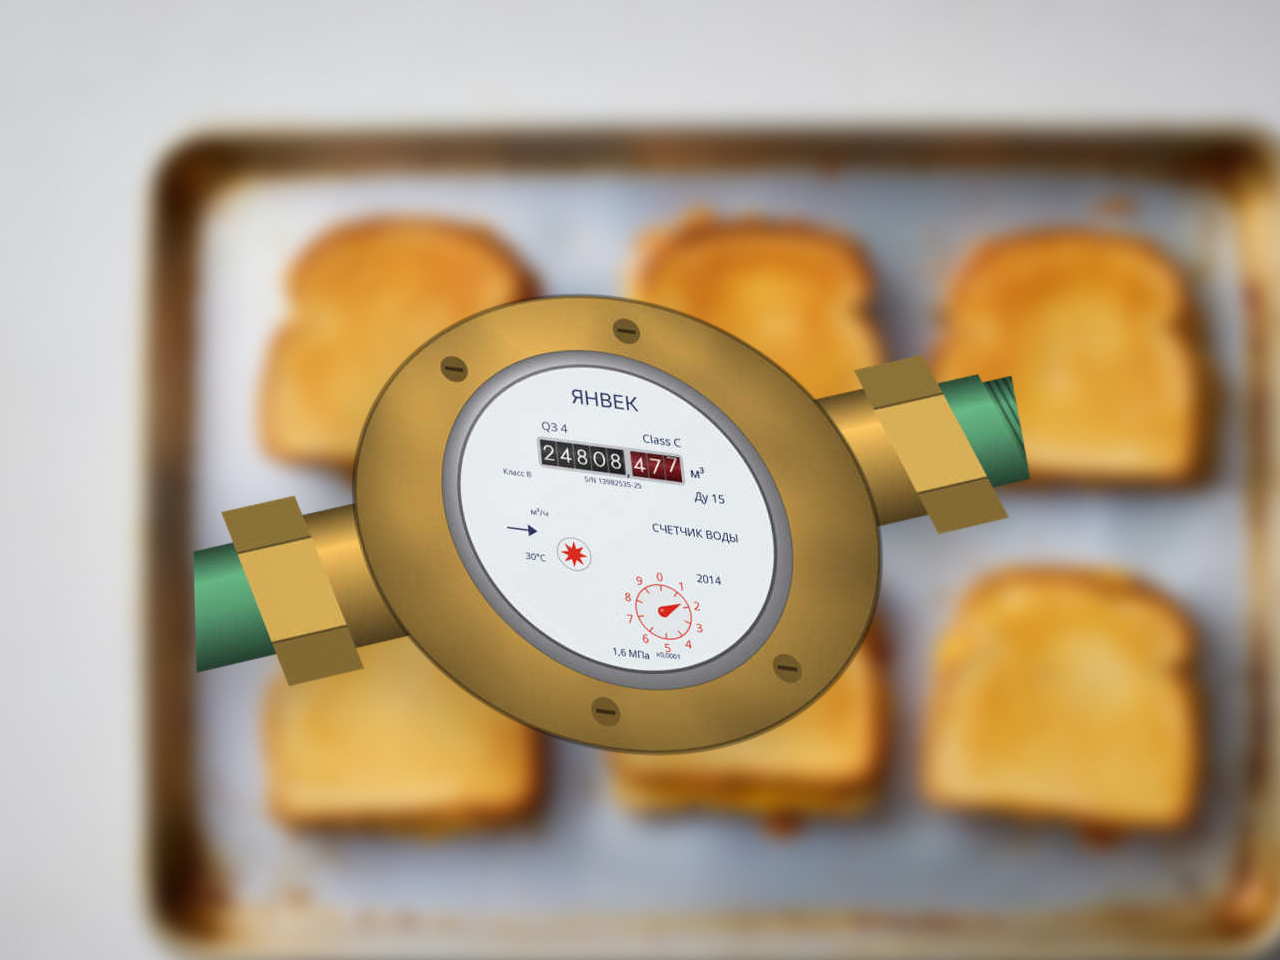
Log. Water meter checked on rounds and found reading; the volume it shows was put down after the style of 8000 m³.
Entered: 24808.4771 m³
